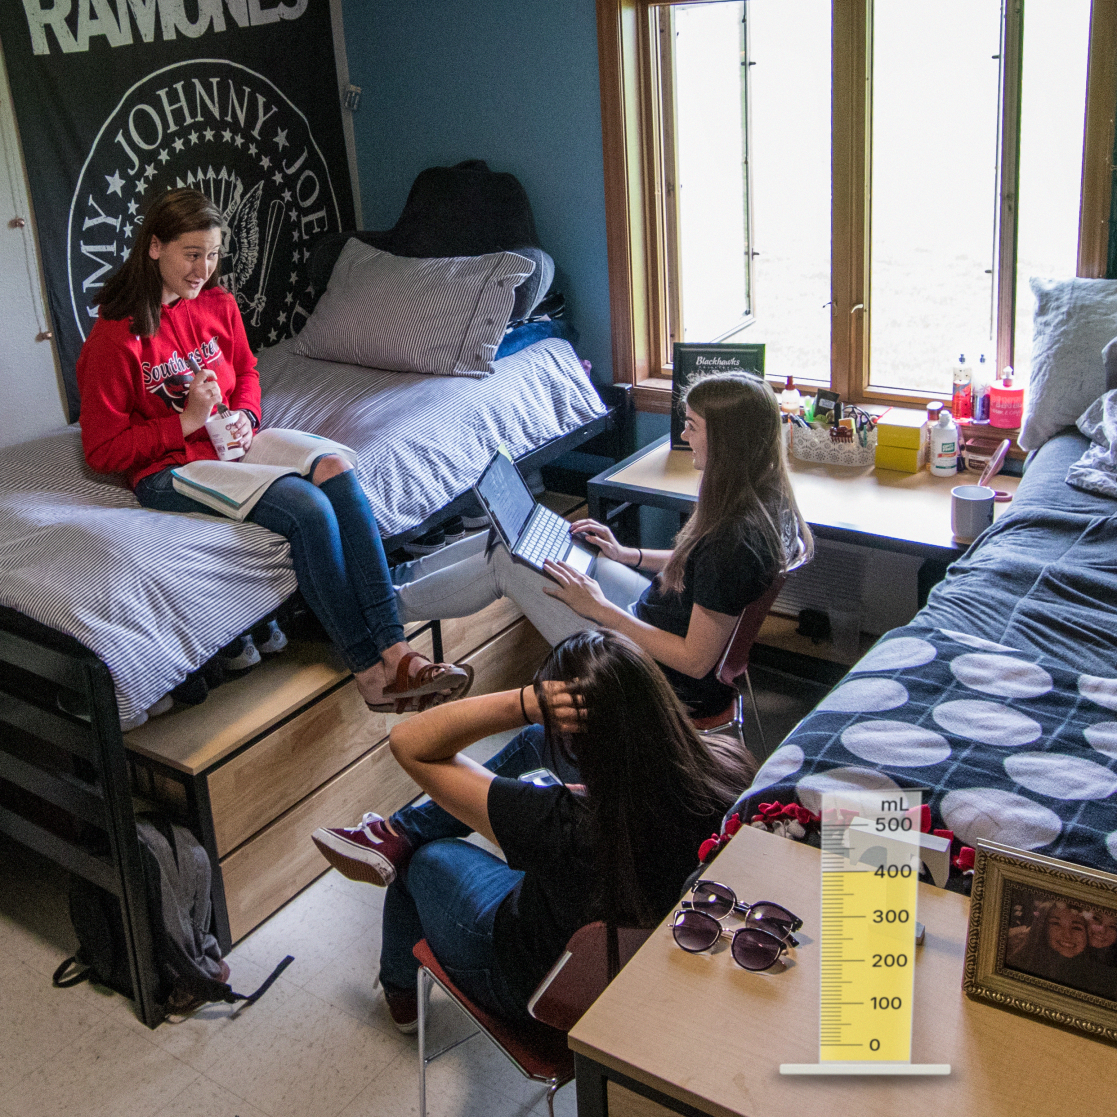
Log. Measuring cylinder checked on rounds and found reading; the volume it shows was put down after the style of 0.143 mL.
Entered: 400 mL
